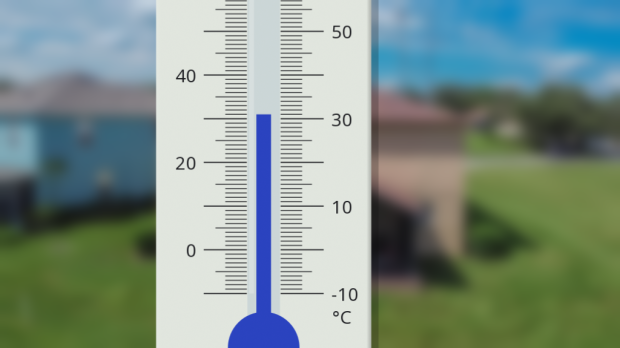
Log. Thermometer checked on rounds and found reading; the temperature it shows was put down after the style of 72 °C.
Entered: 31 °C
